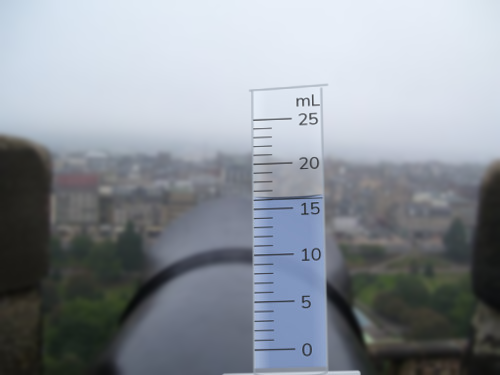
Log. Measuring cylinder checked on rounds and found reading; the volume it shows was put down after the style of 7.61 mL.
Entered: 16 mL
